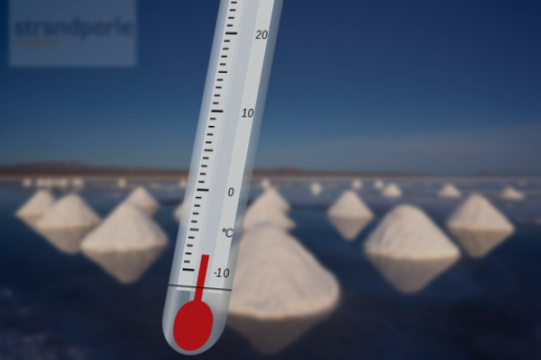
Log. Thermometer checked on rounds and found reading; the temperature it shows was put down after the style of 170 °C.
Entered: -8 °C
